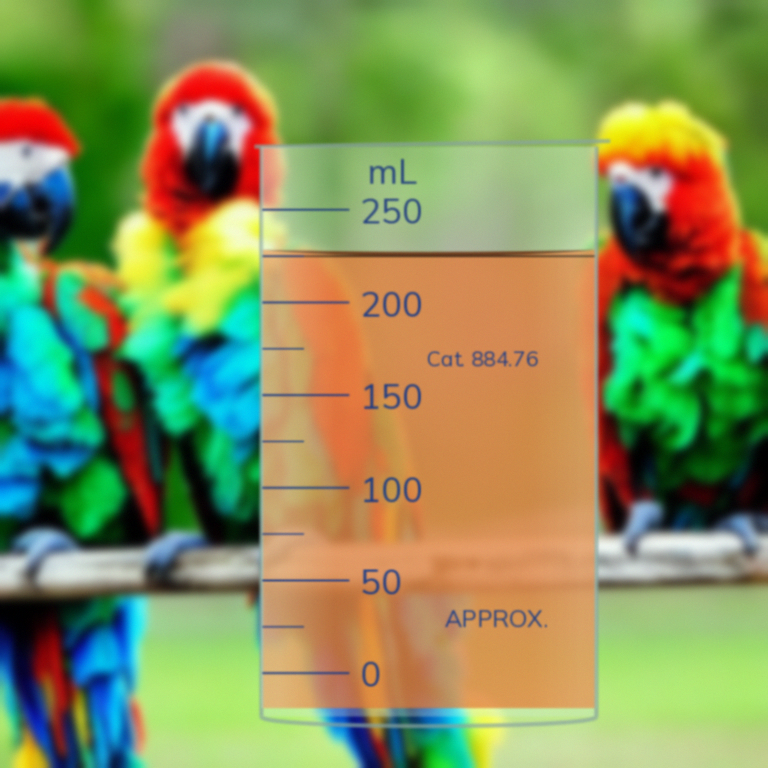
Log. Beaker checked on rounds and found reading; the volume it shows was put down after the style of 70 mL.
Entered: 225 mL
